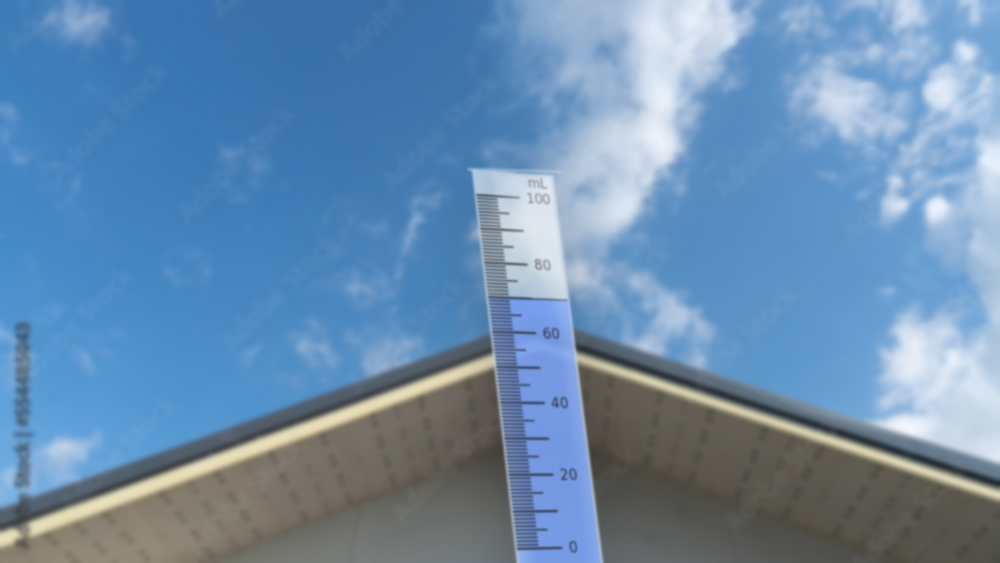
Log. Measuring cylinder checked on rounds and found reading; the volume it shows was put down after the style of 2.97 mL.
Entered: 70 mL
